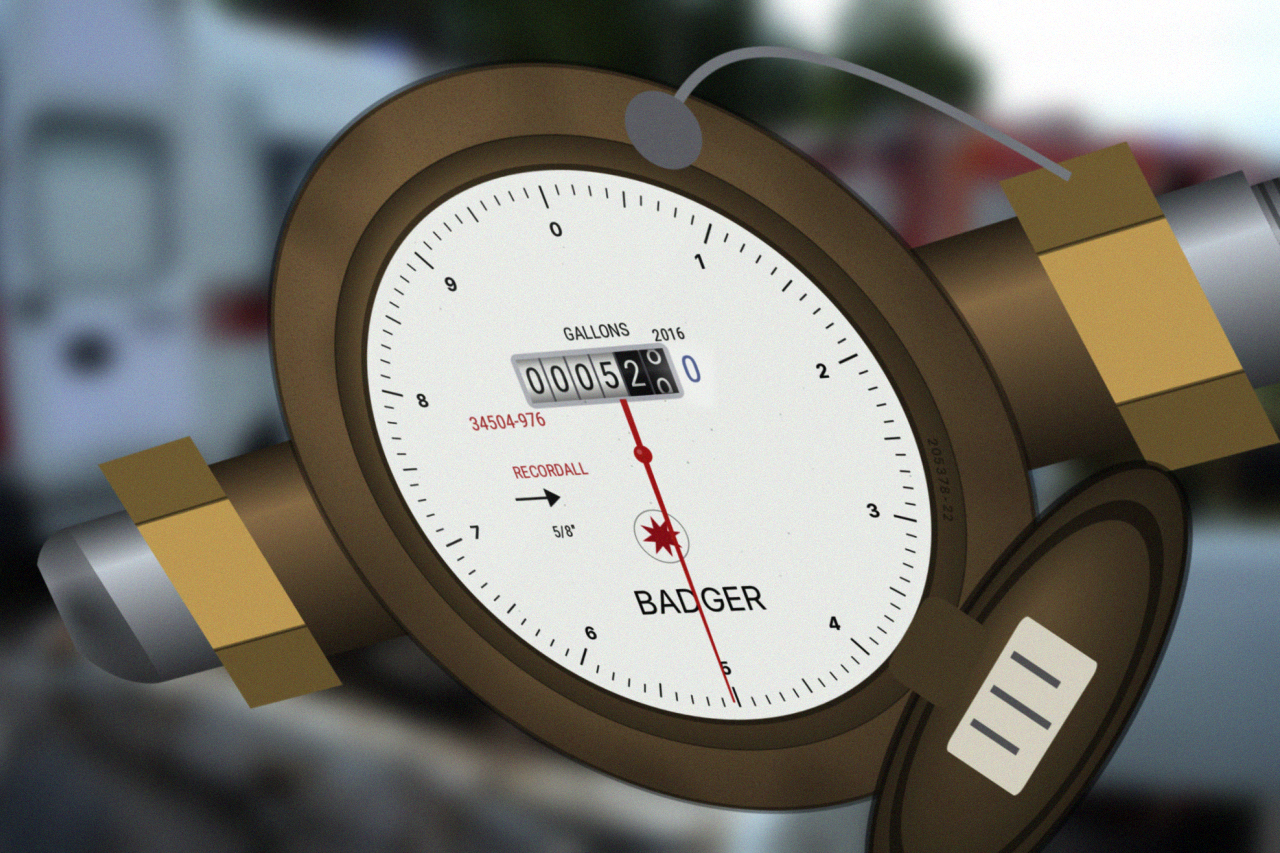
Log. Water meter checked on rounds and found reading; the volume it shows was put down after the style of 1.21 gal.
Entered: 5285.0 gal
